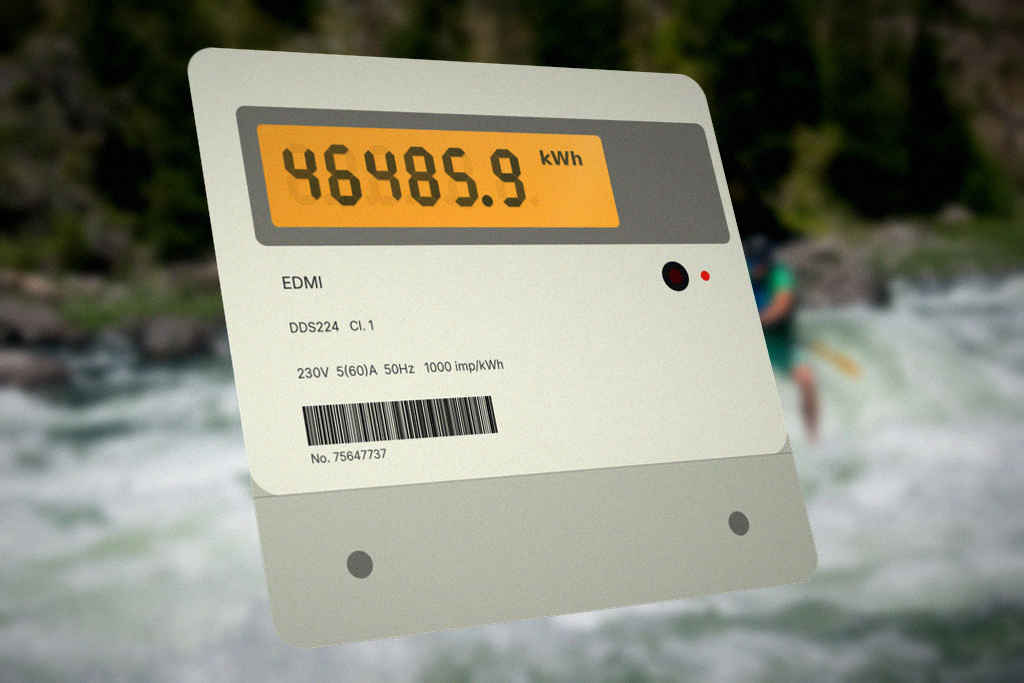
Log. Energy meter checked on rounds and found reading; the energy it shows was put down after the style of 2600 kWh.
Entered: 46485.9 kWh
